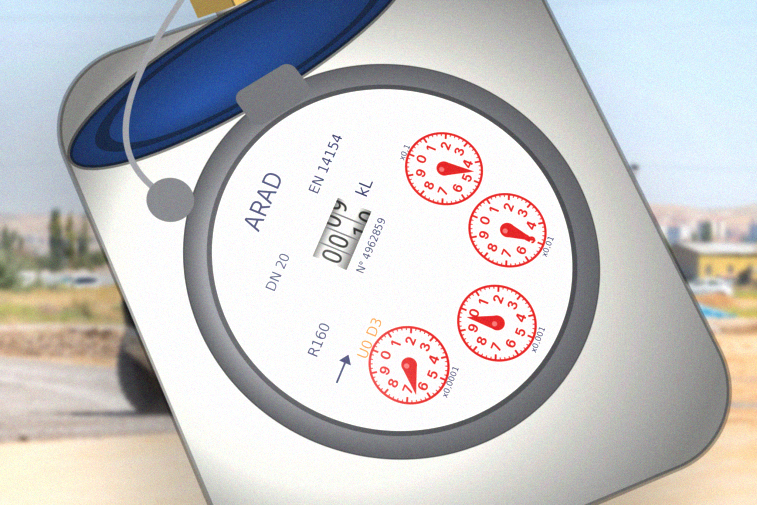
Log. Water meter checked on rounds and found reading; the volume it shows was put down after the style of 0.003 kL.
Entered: 9.4496 kL
